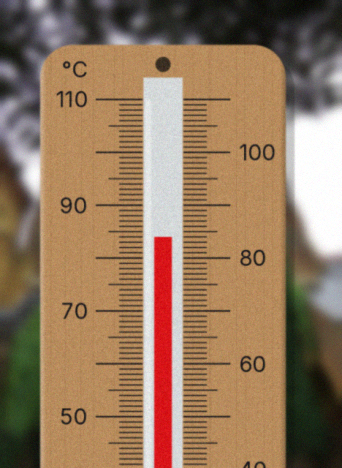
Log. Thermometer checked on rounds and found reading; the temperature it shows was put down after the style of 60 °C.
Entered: 84 °C
